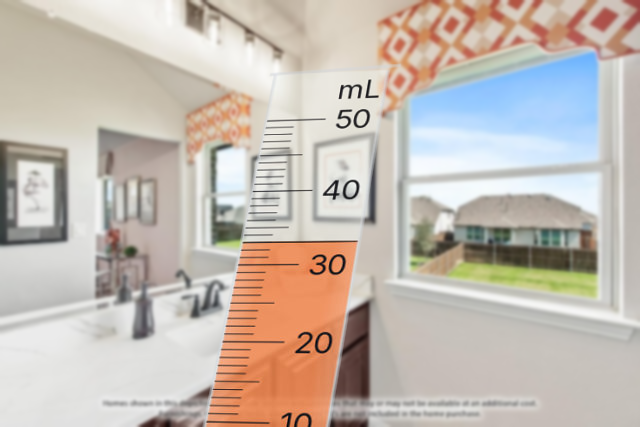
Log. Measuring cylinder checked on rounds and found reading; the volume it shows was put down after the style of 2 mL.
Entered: 33 mL
